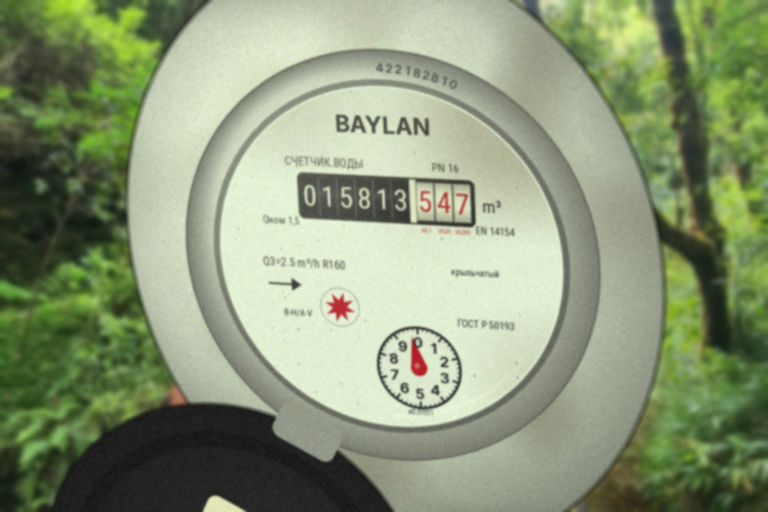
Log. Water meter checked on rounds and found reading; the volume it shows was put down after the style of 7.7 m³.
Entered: 15813.5469 m³
